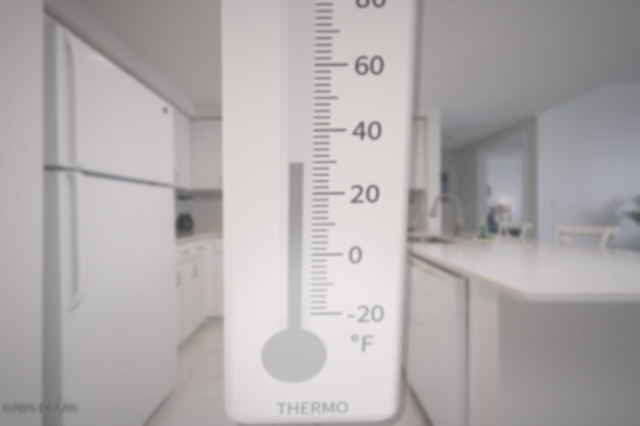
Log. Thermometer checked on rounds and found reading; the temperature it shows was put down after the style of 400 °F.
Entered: 30 °F
